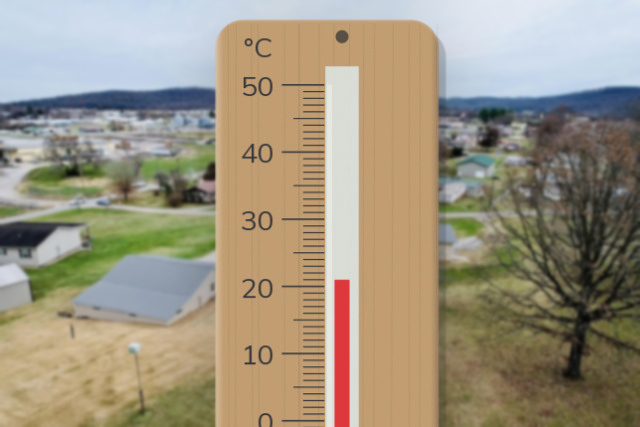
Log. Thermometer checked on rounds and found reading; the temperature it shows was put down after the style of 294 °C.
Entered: 21 °C
